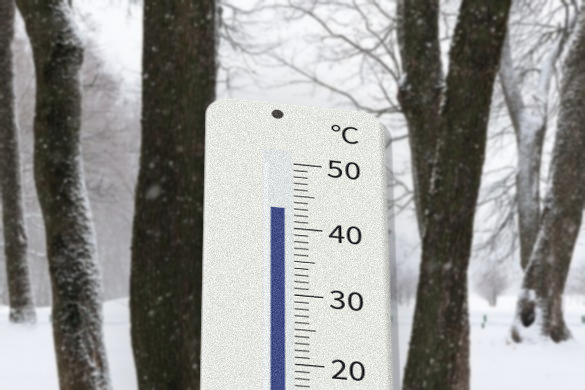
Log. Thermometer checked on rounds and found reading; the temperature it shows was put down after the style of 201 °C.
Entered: 43 °C
